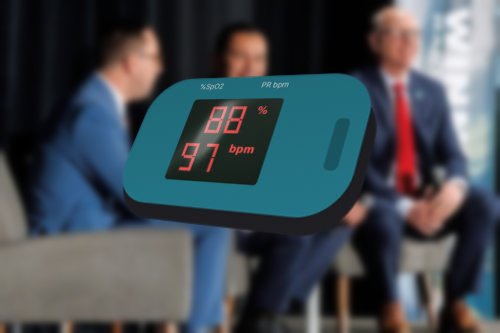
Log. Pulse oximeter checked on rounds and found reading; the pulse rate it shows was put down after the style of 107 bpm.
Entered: 97 bpm
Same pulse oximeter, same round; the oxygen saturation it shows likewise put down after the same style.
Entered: 88 %
